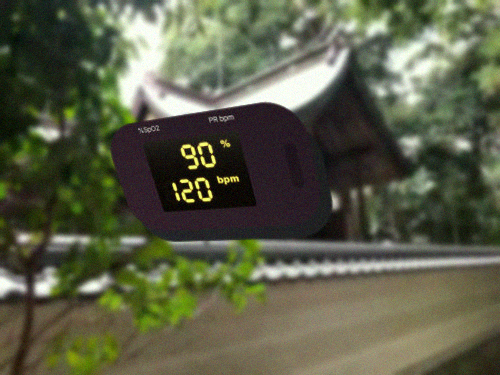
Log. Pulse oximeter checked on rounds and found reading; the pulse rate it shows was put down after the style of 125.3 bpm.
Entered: 120 bpm
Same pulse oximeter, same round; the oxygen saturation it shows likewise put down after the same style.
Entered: 90 %
